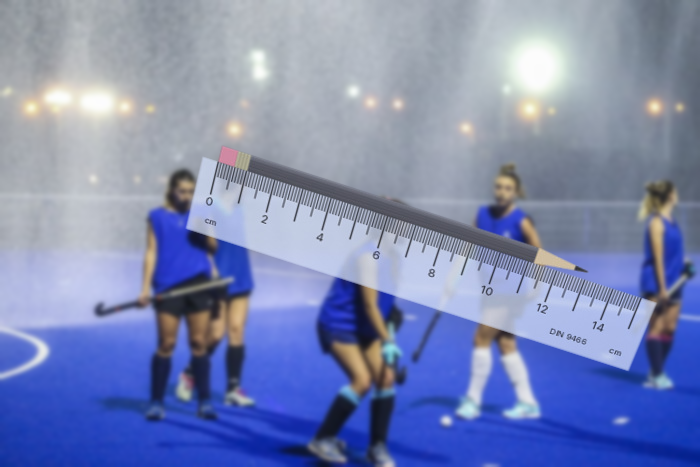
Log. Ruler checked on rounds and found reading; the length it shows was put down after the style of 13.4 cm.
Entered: 13 cm
